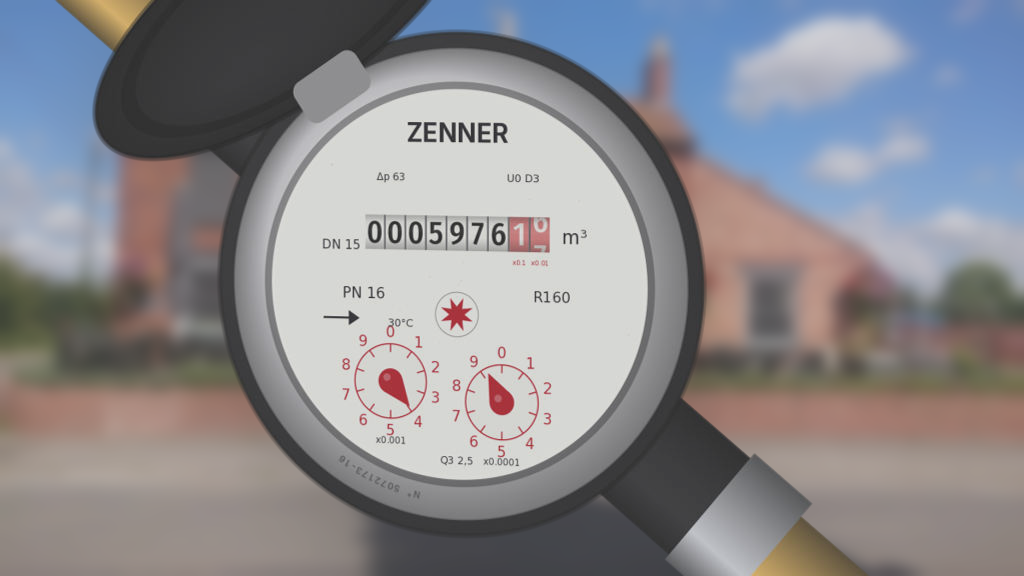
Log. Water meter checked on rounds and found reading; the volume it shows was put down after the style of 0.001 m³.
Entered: 5976.1639 m³
